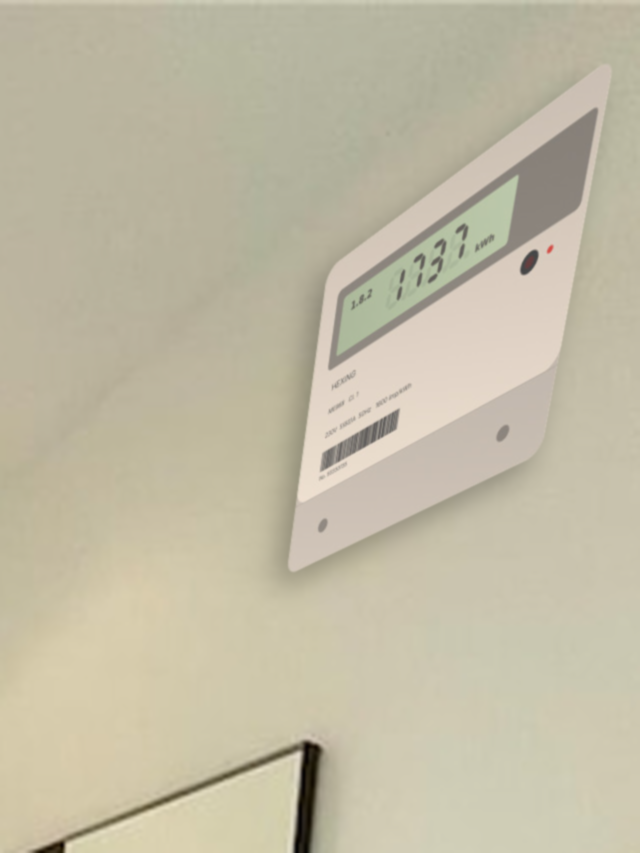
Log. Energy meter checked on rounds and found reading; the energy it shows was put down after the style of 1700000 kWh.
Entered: 1737 kWh
